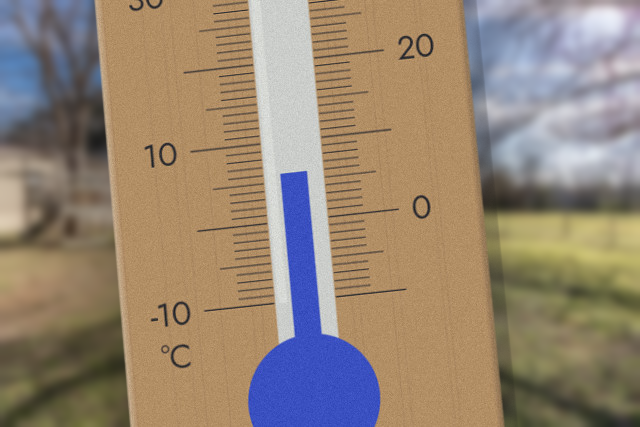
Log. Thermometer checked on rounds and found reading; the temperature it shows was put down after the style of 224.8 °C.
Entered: 6 °C
